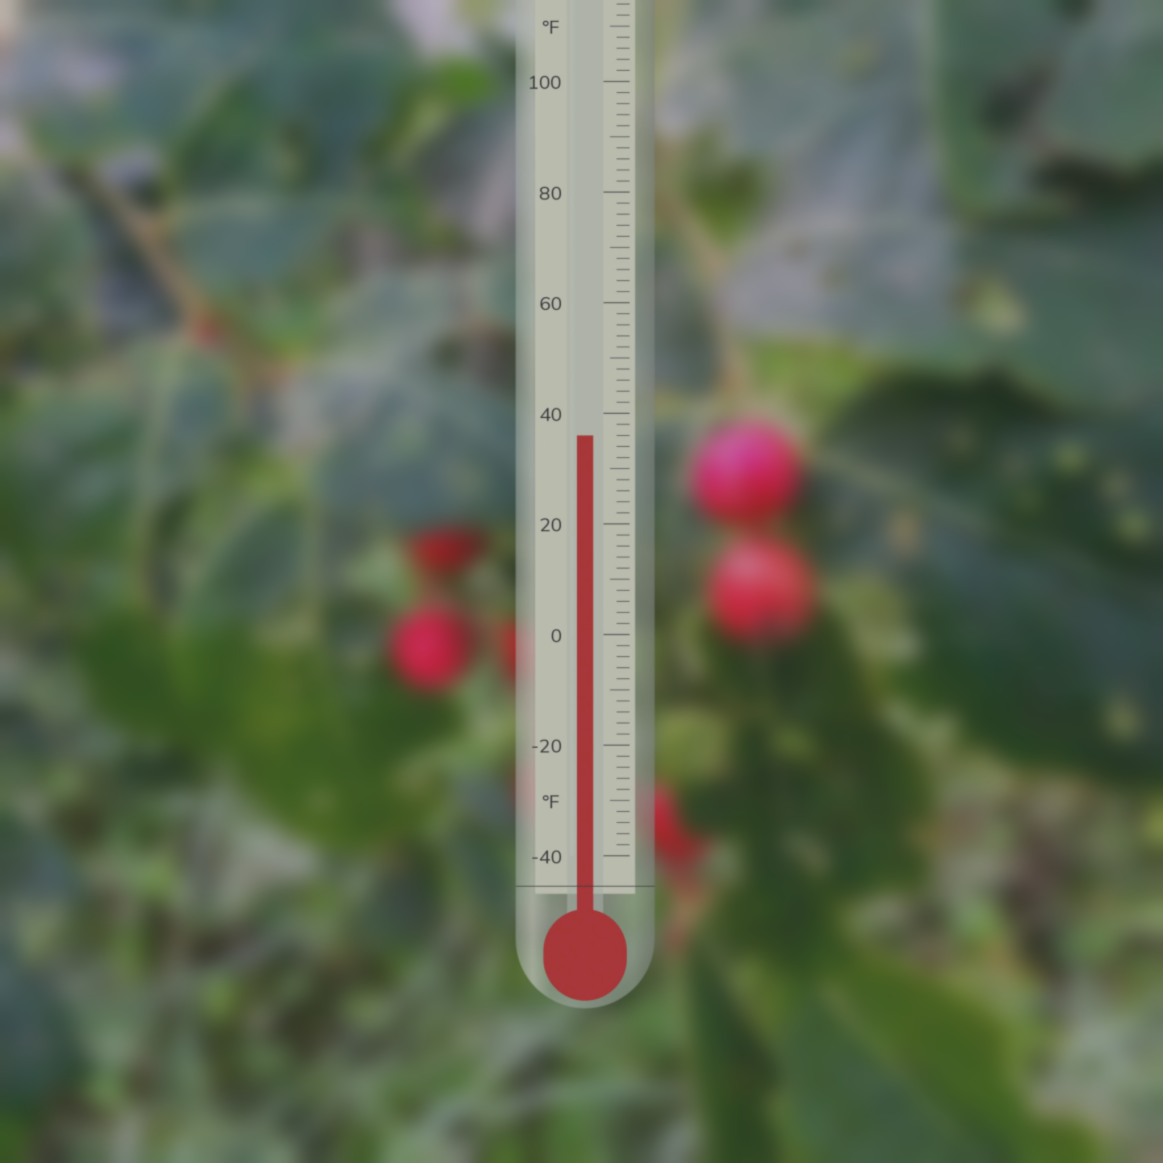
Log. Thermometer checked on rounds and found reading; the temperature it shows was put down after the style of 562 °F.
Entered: 36 °F
